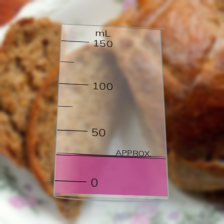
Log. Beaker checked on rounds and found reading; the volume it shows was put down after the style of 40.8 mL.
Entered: 25 mL
